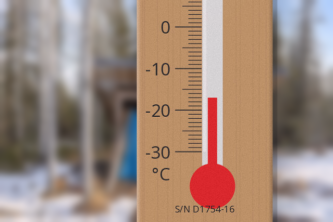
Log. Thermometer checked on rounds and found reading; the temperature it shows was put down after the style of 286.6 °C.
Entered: -17 °C
